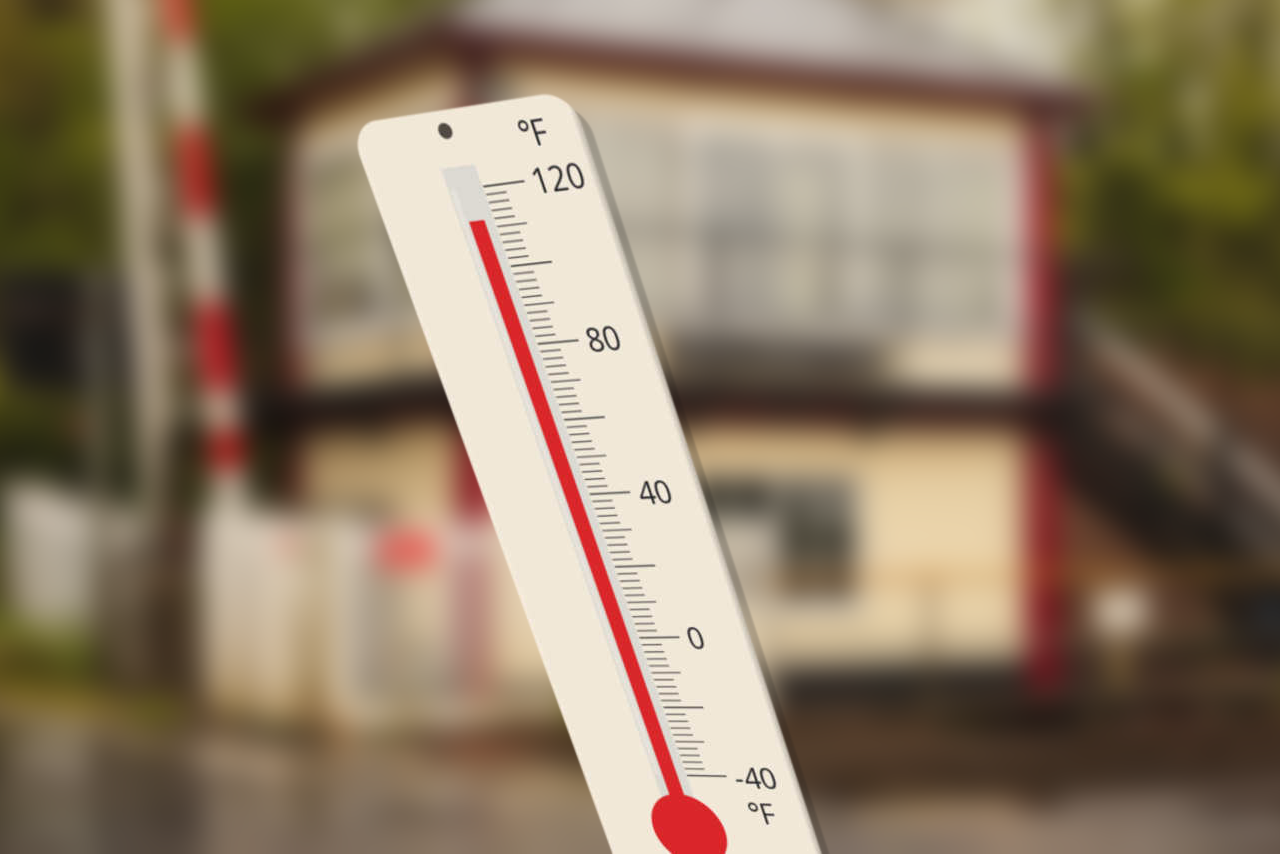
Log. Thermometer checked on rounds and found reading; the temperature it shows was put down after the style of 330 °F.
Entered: 112 °F
